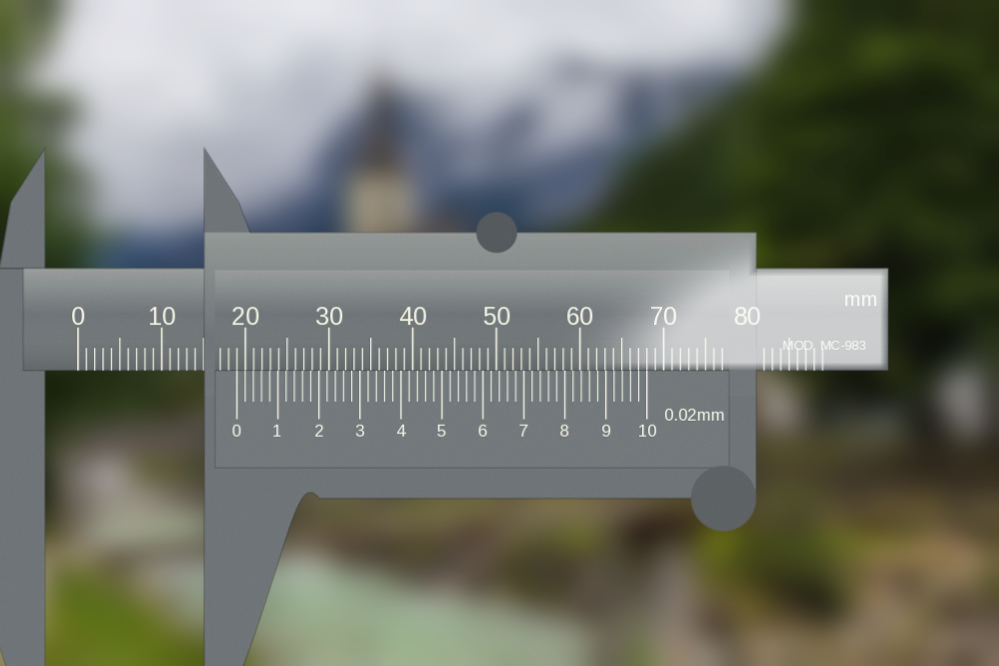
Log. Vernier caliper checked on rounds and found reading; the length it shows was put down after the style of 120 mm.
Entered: 19.0 mm
